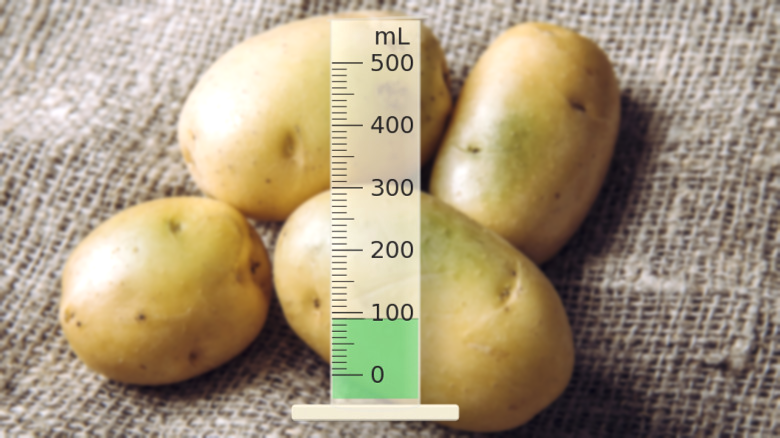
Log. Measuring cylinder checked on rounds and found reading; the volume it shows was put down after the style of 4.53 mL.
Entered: 90 mL
